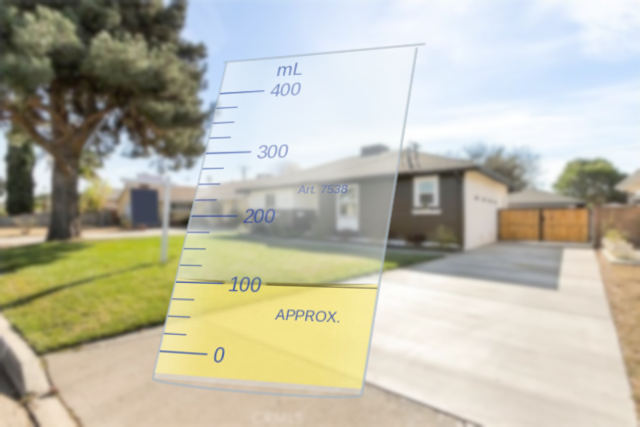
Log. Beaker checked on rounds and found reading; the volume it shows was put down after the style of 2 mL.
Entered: 100 mL
